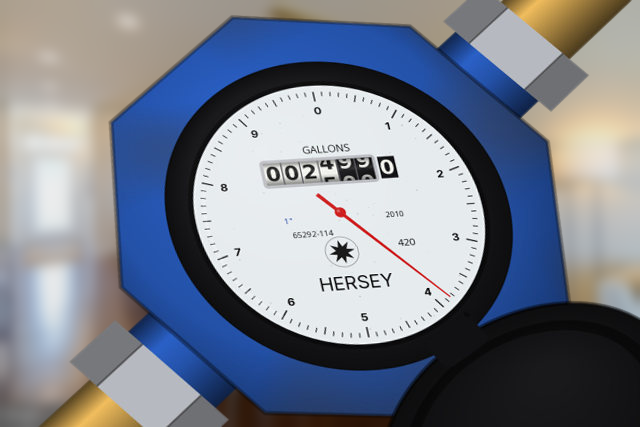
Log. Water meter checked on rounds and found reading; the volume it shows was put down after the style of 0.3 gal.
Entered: 24993.8 gal
